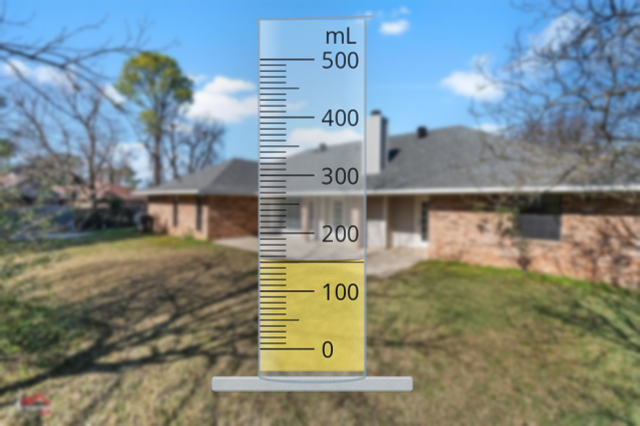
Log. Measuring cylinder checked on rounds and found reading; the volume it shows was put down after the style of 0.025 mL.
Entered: 150 mL
